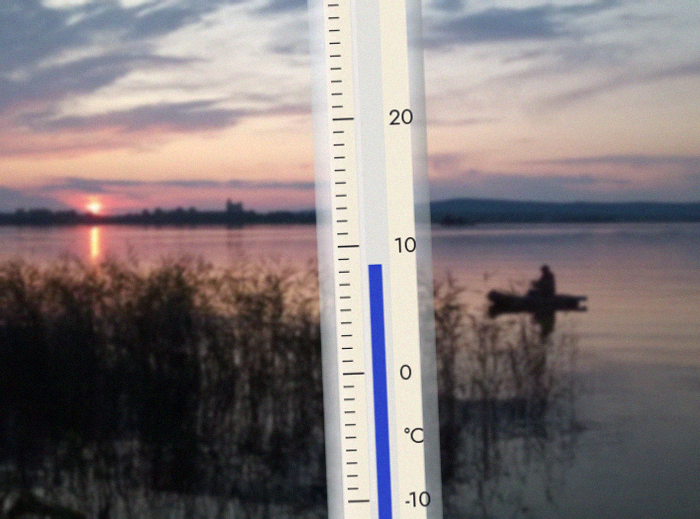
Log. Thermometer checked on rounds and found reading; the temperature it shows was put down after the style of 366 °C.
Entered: 8.5 °C
